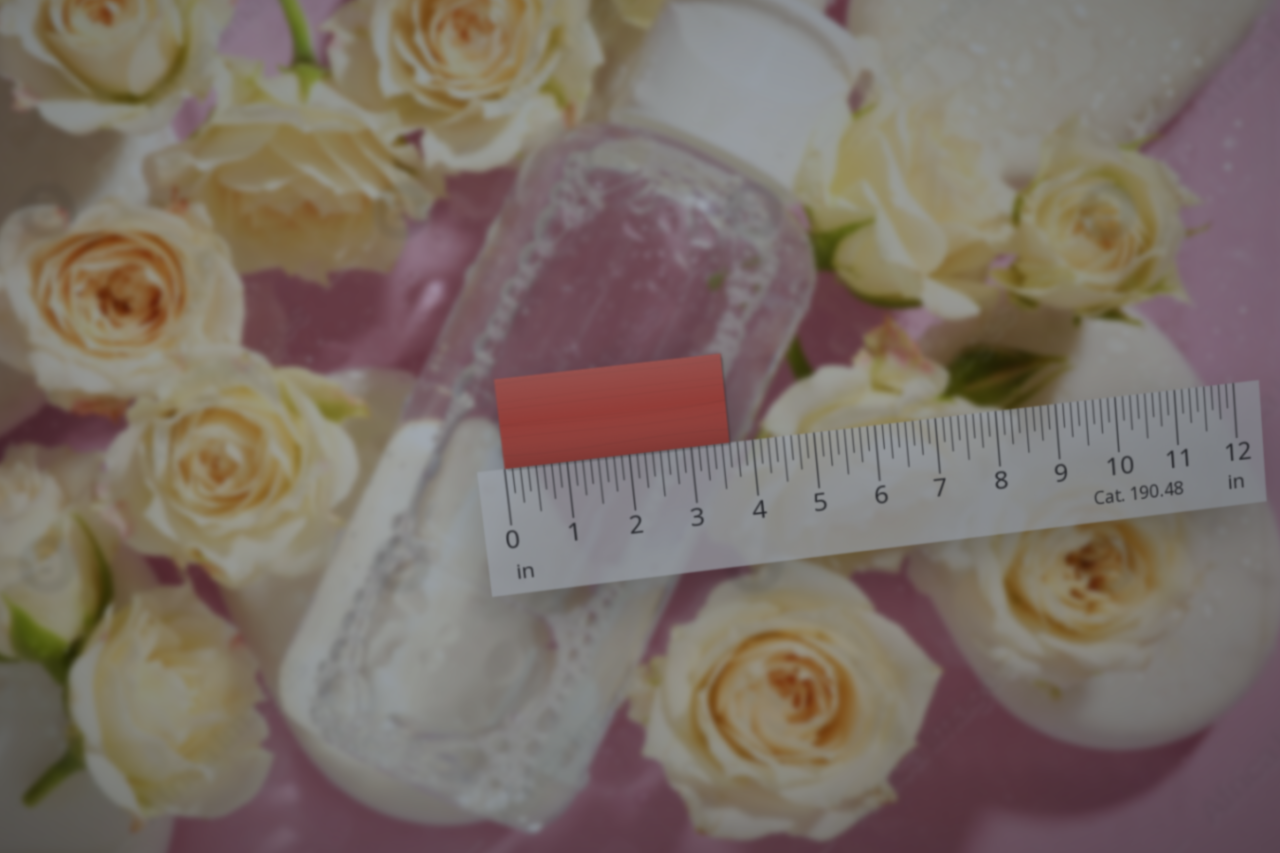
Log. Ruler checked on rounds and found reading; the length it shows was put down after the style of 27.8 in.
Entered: 3.625 in
